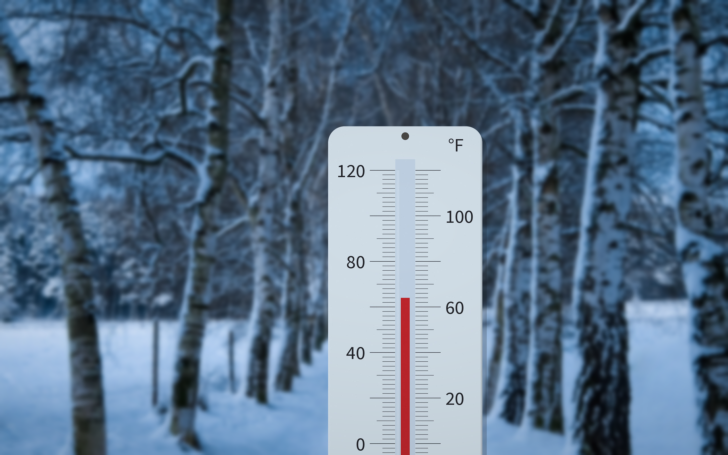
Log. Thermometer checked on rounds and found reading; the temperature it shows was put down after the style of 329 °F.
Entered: 64 °F
